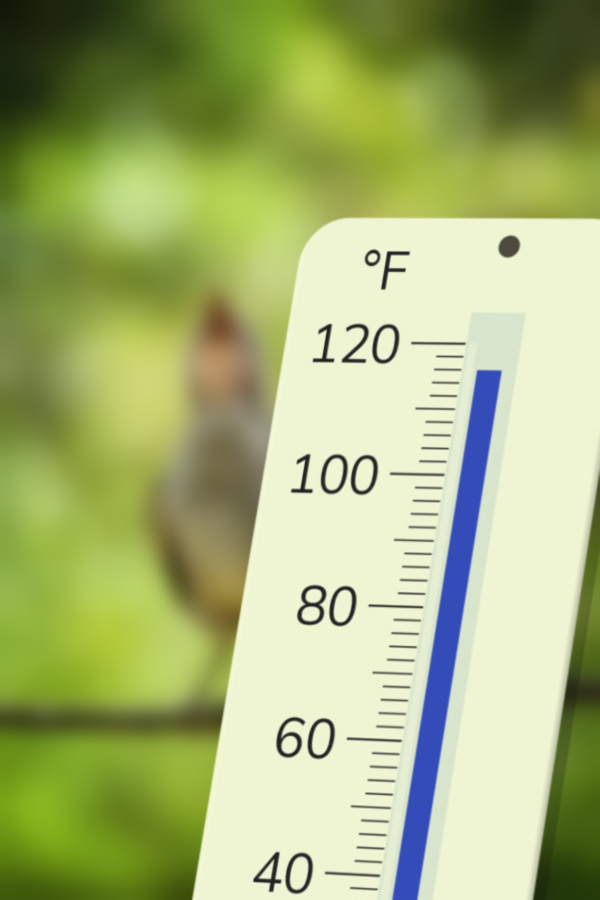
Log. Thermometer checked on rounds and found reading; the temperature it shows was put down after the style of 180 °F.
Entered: 116 °F
